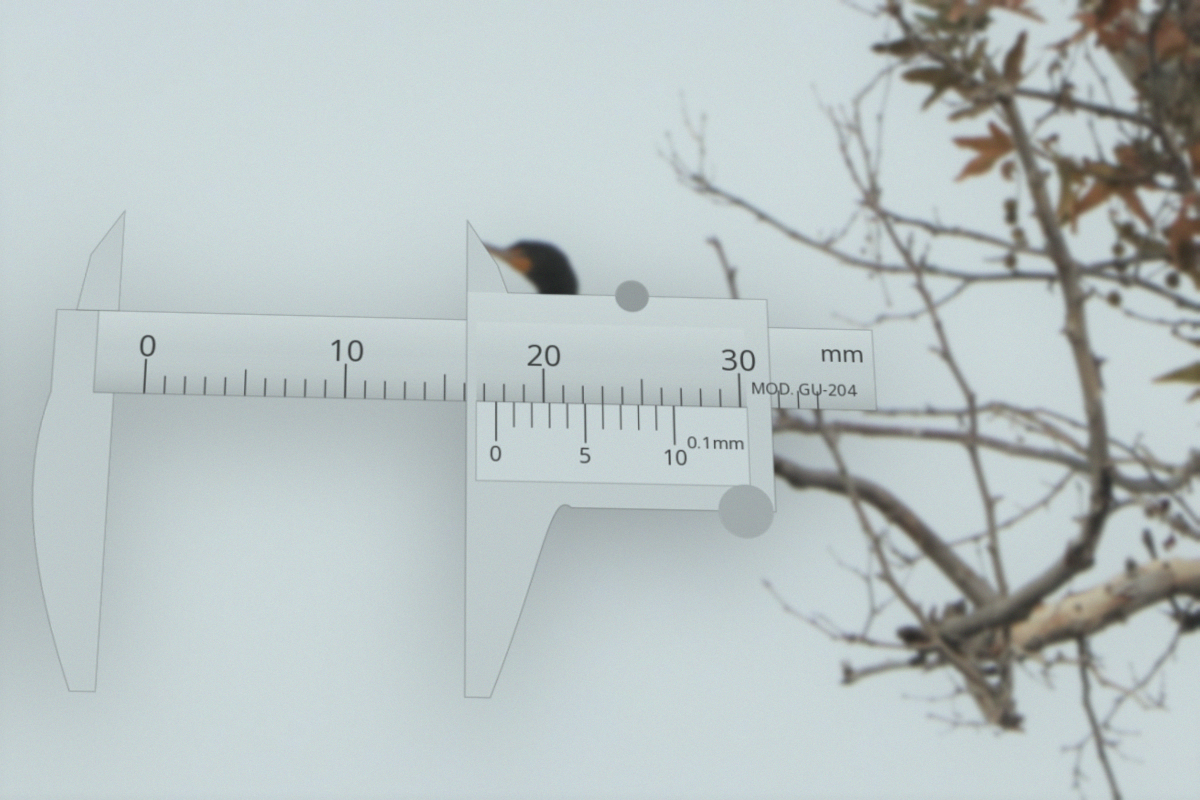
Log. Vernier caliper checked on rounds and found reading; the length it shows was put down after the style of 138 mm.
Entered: 17.6 mm
